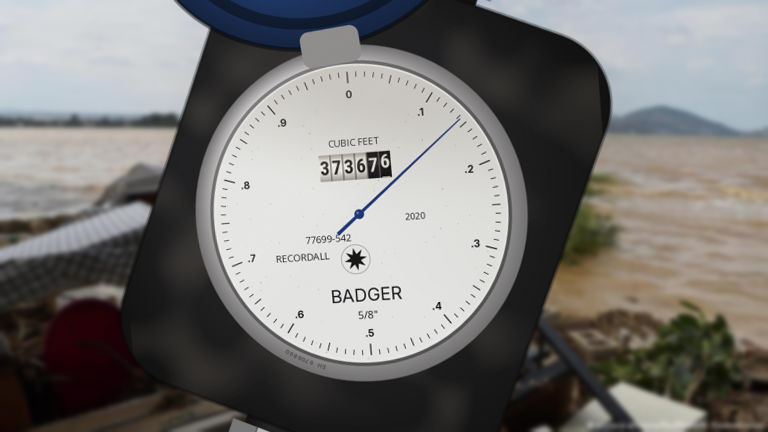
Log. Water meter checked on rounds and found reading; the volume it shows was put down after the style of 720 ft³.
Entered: 373676.14 ft³
